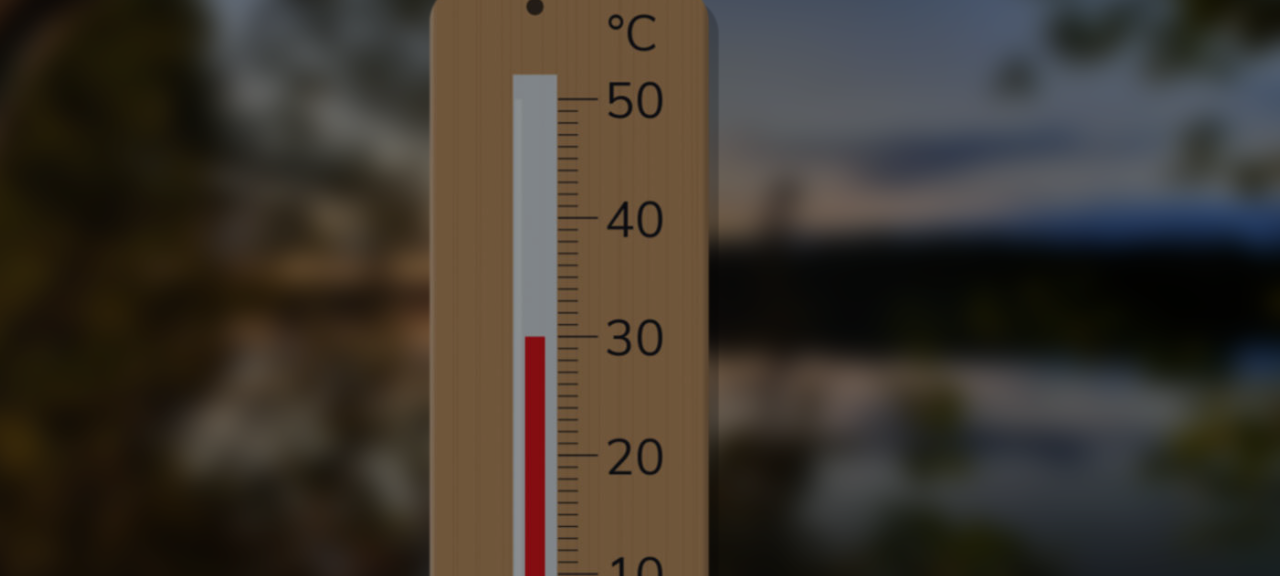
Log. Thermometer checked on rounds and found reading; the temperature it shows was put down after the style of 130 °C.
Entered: 30 °C
